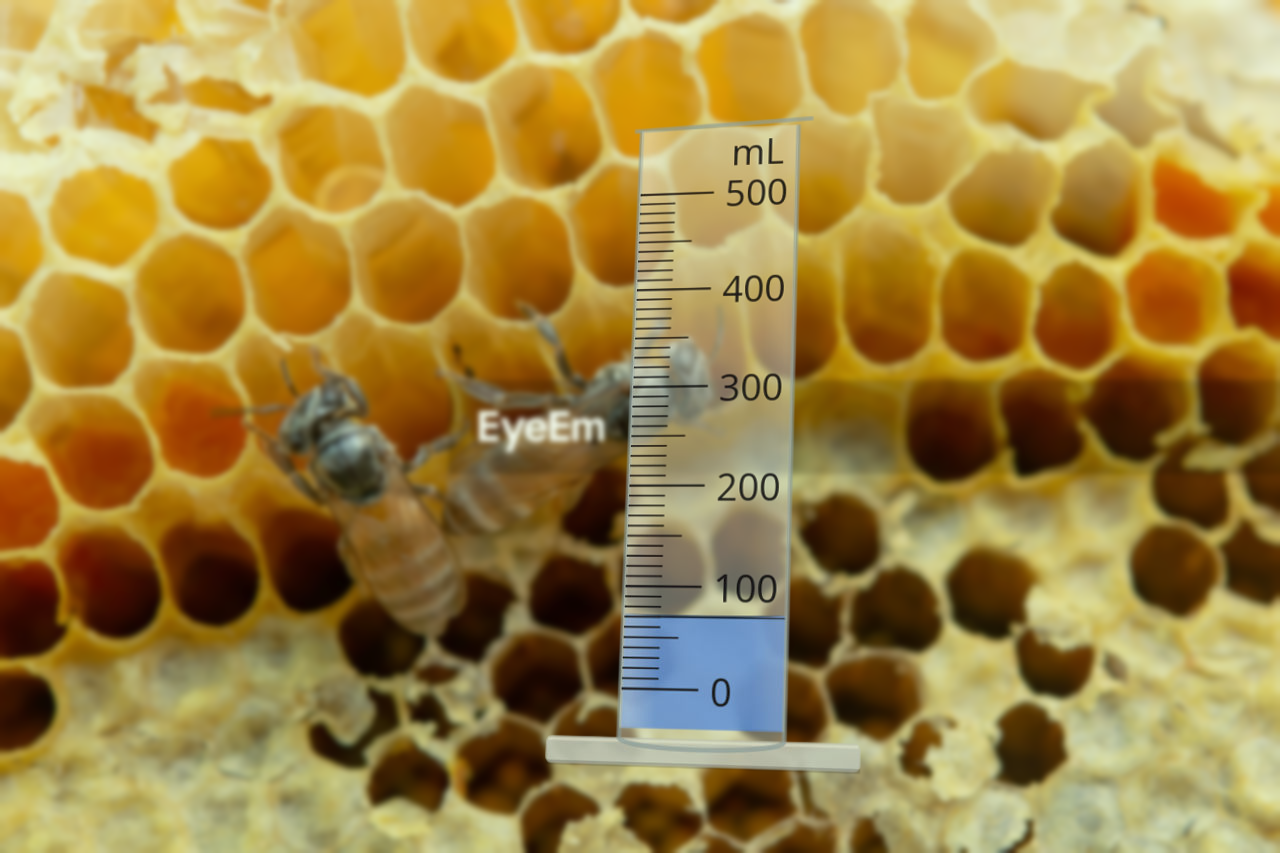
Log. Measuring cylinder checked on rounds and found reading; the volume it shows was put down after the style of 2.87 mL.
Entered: 70 mL
